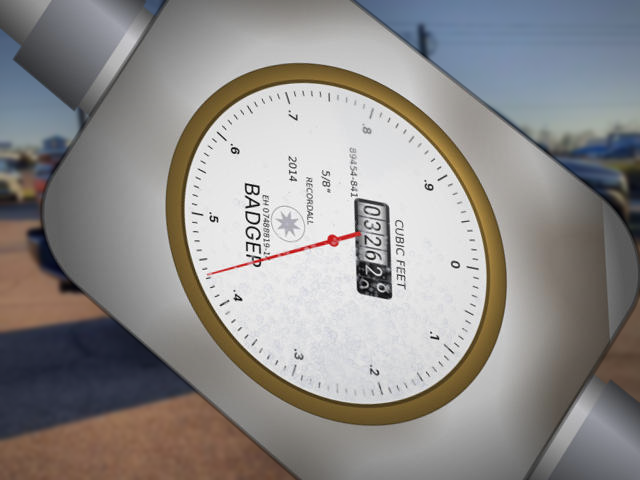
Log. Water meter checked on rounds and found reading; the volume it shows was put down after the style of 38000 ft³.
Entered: 32628.43 ft³
